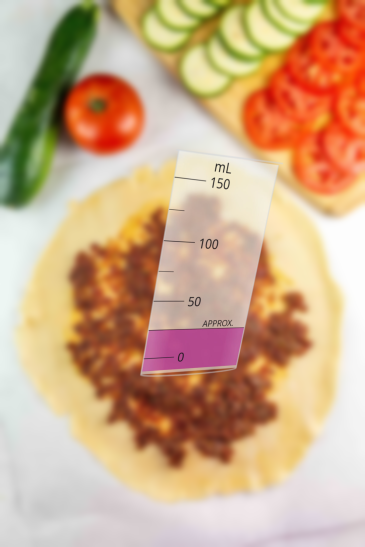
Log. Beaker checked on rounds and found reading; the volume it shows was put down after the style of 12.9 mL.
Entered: 25 mL
